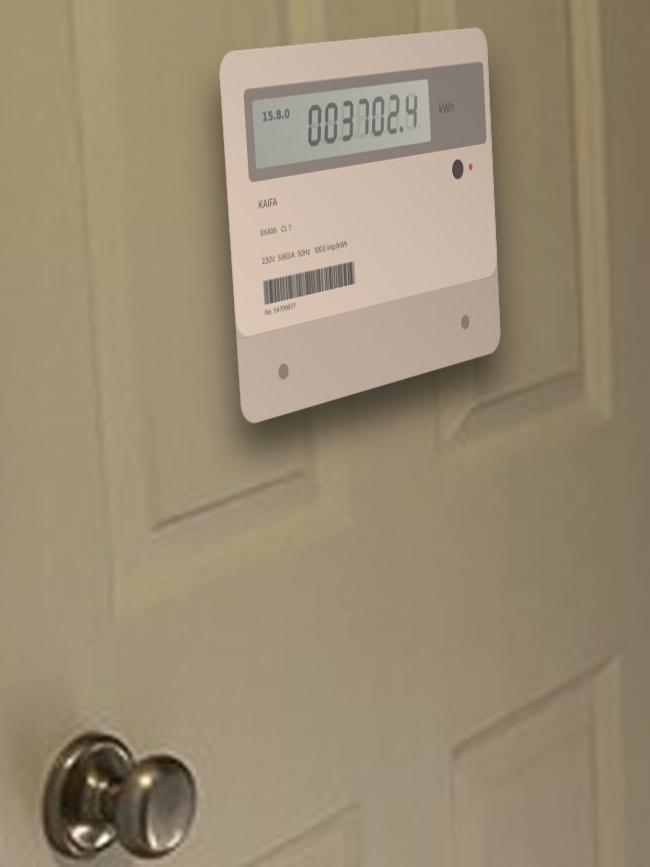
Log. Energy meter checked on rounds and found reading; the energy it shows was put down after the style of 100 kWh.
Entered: 3702.4 kWh
